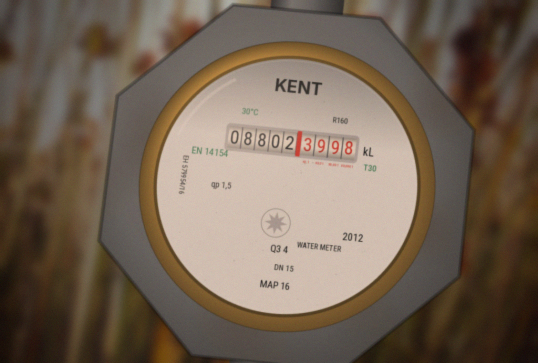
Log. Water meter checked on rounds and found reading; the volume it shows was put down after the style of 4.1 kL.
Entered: 8802.3998 kL
